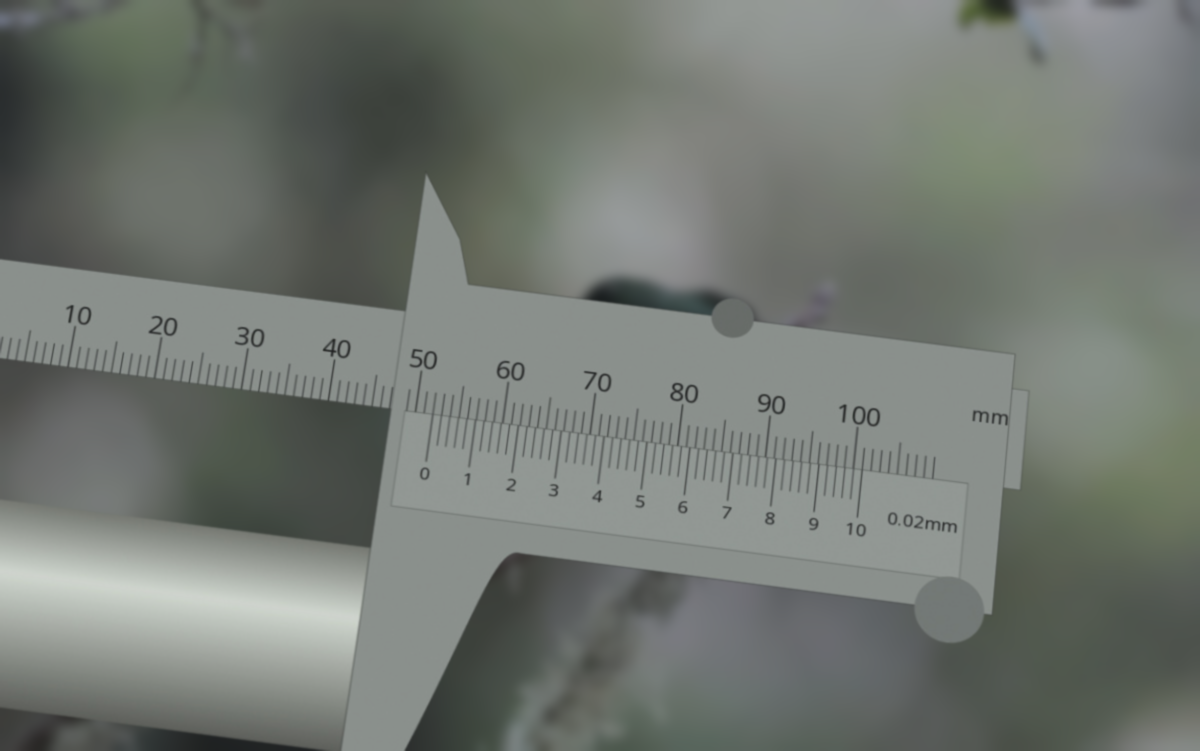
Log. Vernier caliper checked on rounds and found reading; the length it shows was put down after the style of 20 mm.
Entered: 52.0 mm
